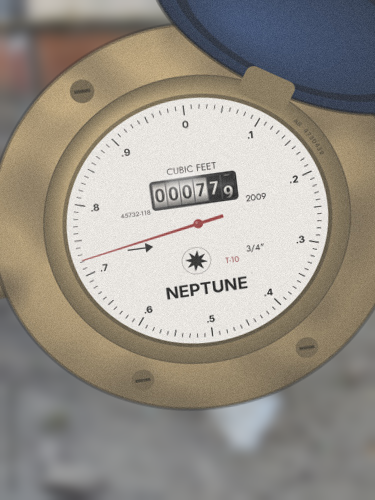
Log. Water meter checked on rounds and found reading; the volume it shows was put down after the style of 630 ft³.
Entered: 778.72 ft³
